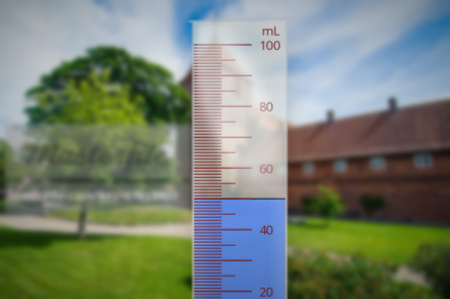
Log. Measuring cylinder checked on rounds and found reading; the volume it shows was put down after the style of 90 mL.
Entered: 50 mL
